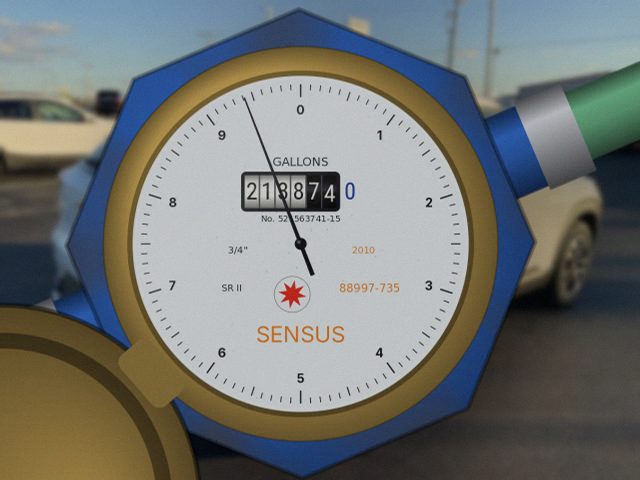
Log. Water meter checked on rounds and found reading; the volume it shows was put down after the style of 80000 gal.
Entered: 2138739.4 gal
